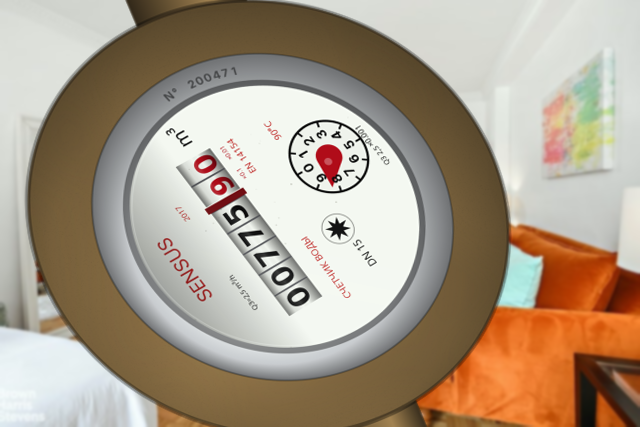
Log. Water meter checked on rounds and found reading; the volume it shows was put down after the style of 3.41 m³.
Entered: 775.898 m³
